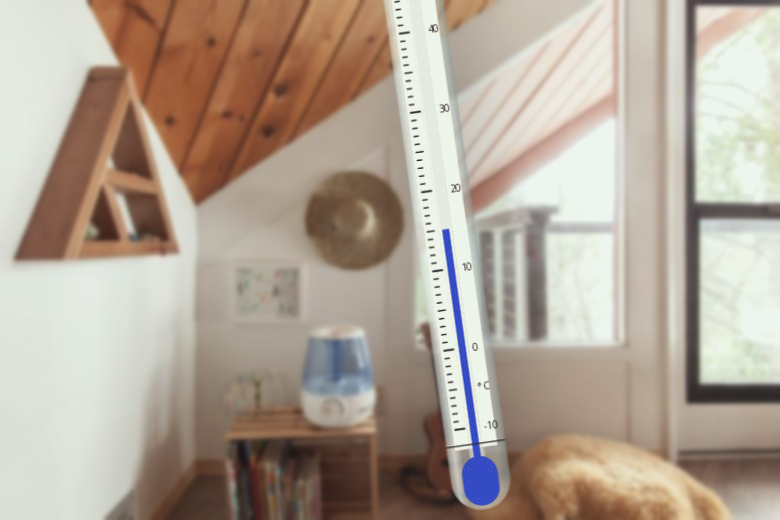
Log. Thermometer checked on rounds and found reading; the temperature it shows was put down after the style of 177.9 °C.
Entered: 15 °C
